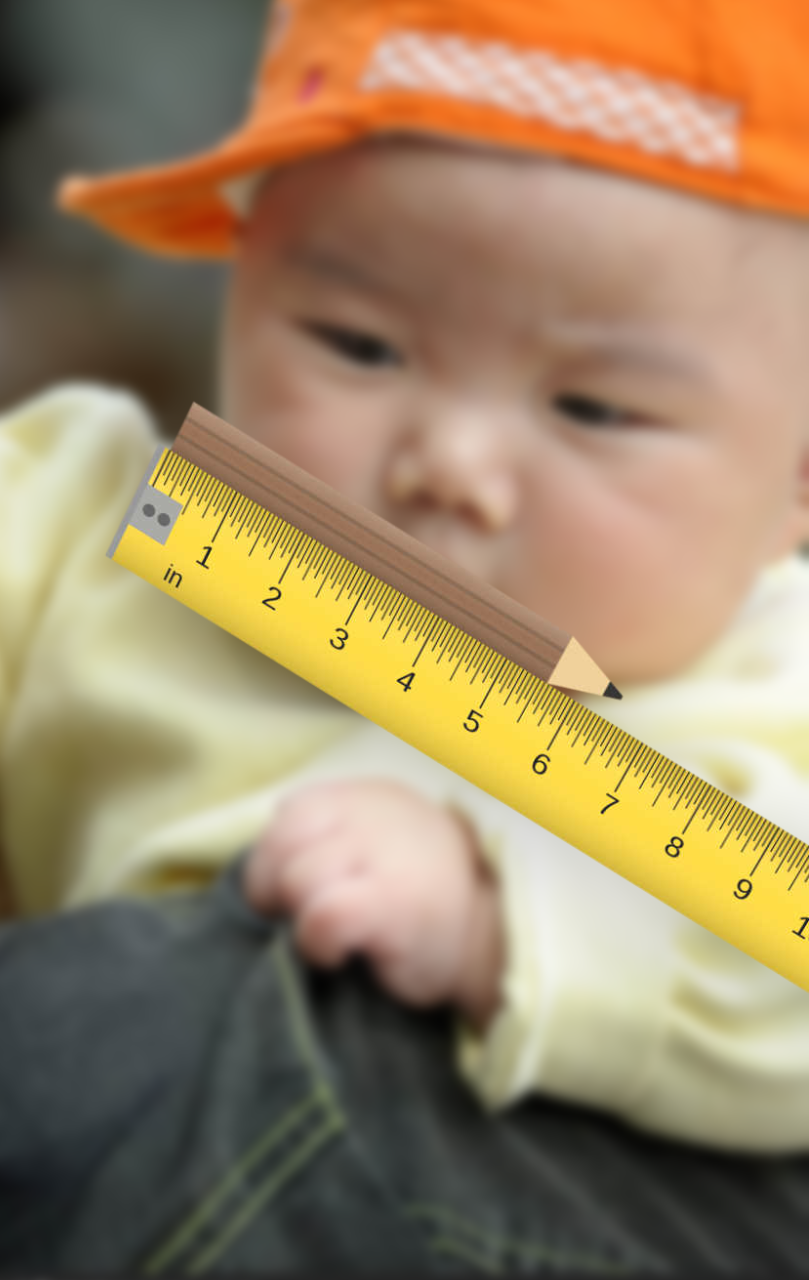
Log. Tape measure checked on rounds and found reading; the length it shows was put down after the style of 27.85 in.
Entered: 6.5 in
